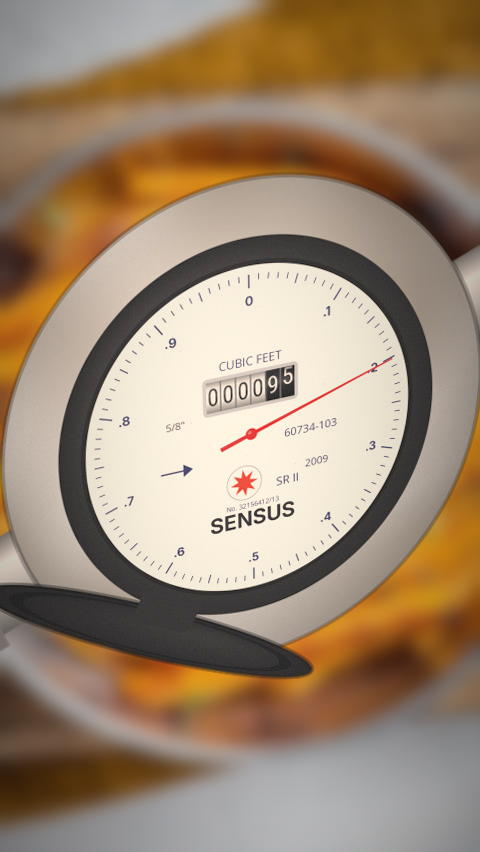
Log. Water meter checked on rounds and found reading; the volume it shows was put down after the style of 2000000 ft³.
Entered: 95.20 ft³
